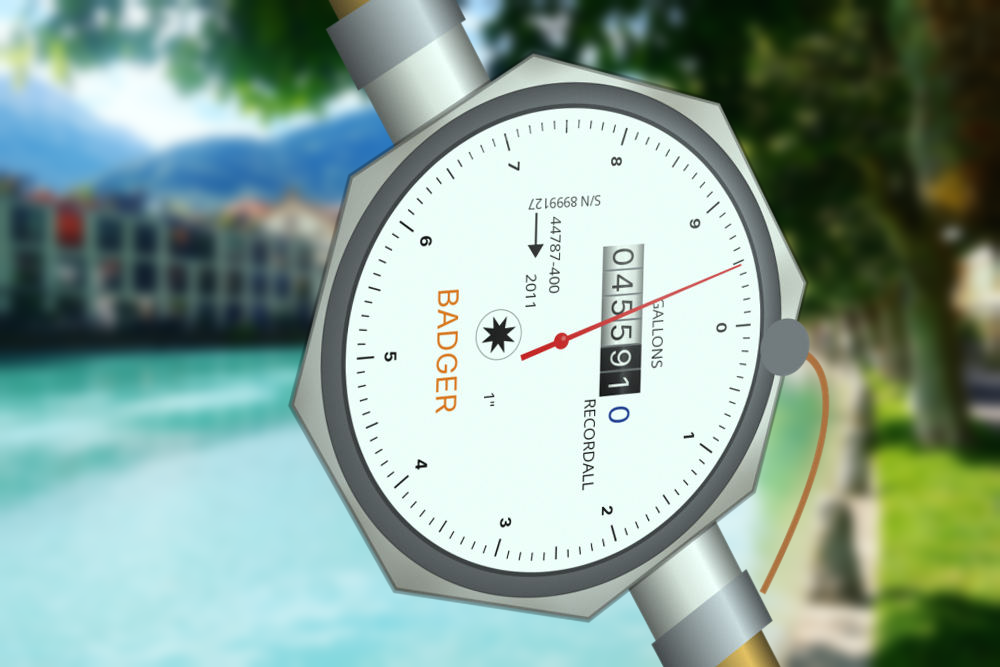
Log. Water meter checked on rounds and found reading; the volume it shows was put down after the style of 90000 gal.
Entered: 455909.5 gal
